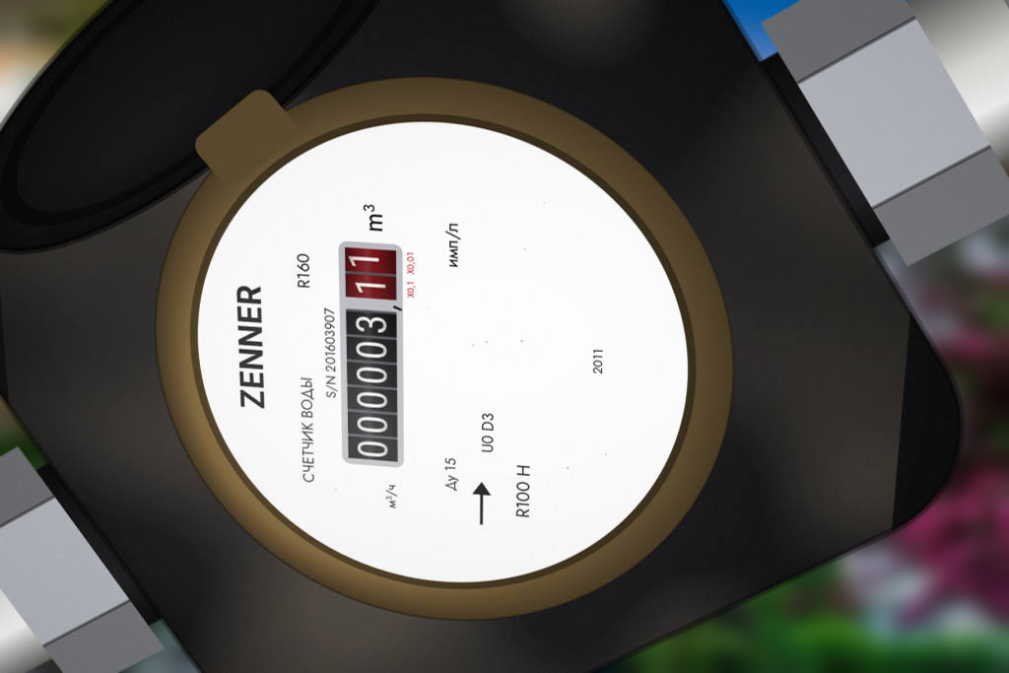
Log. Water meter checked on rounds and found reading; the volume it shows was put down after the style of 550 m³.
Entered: 3.11 m³
